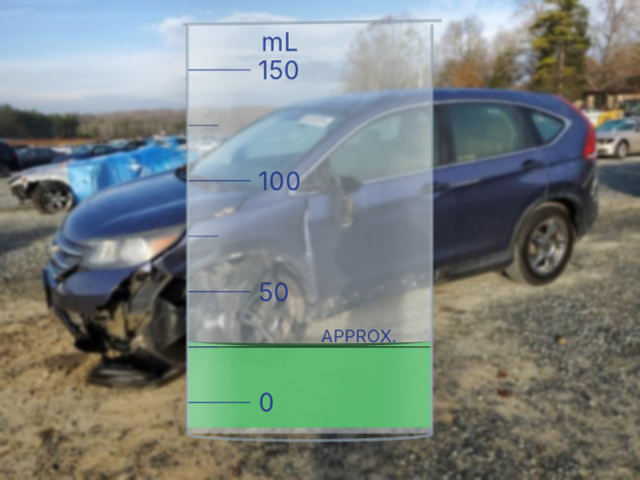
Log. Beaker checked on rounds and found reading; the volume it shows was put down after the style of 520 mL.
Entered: 25 mL
